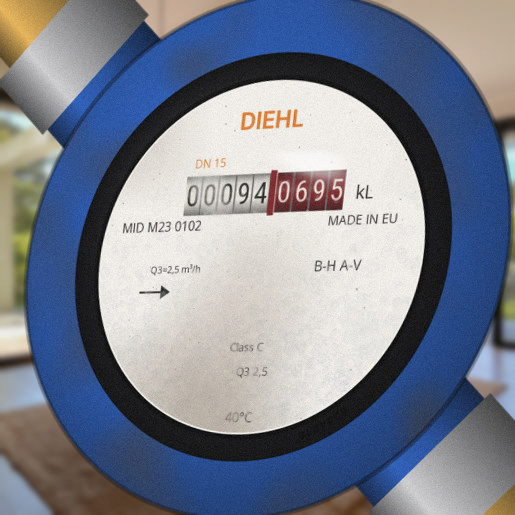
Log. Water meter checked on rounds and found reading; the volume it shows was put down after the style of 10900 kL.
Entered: 94.0695 kL
